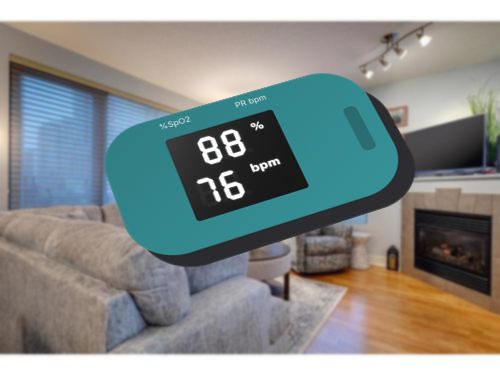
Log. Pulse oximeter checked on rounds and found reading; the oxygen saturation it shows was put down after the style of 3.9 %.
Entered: 88 %
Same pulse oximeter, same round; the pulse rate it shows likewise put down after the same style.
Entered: 76 bpm
